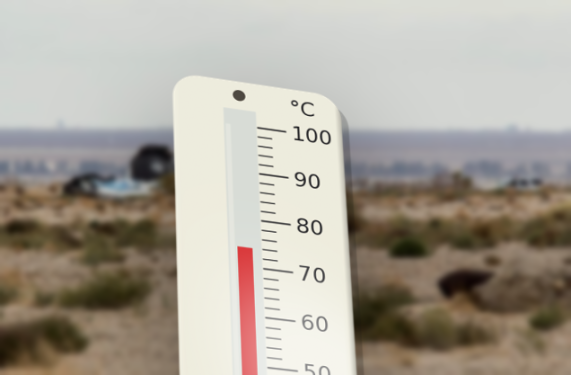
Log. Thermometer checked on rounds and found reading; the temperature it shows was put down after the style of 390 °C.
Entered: 74 °C
